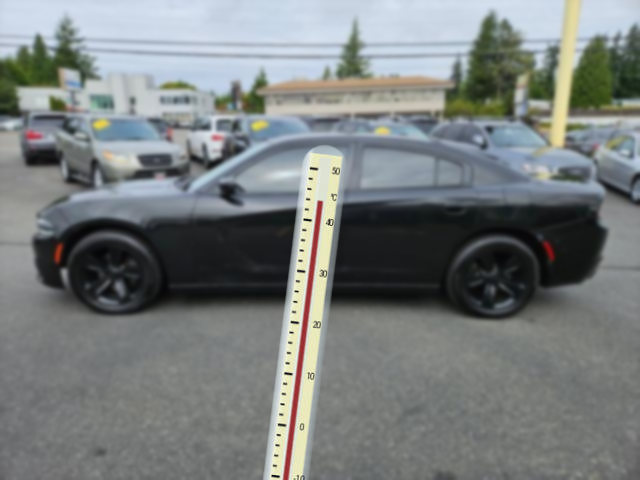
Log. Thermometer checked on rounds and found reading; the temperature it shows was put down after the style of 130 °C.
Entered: 44 °C
